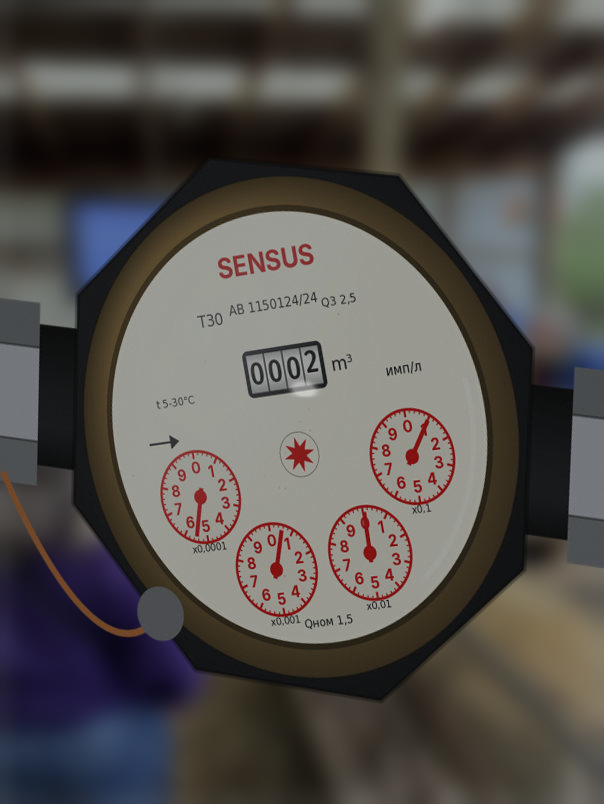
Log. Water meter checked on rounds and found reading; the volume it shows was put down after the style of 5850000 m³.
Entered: 2.1005 m³
